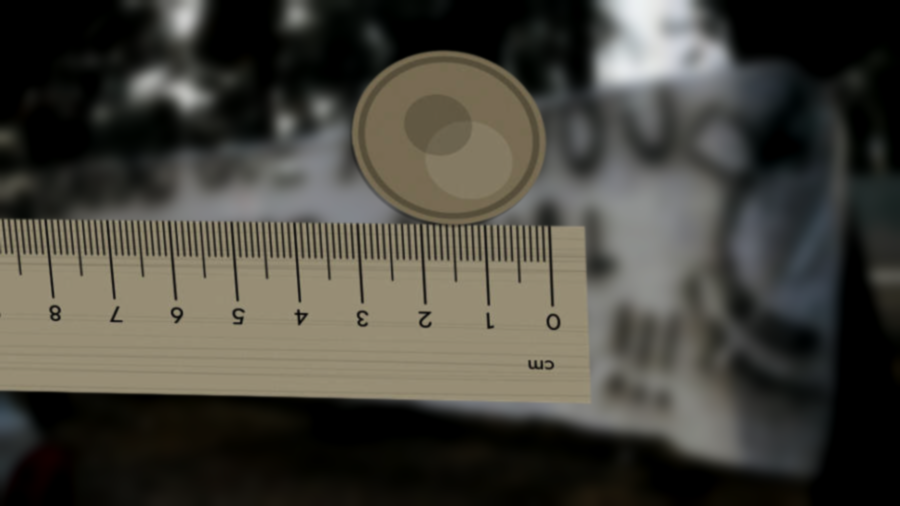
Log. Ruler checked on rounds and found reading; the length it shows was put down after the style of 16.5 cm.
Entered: 3 cm
